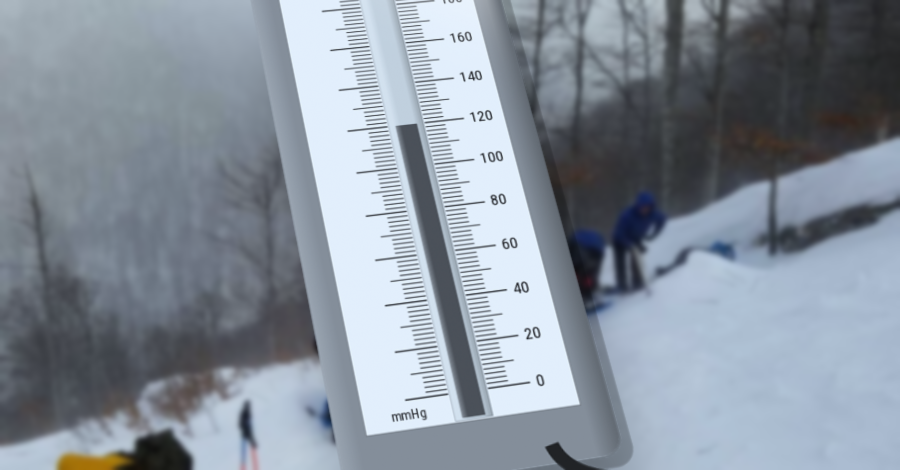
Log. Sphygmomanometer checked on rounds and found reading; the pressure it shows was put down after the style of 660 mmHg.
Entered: 120 mmHg
